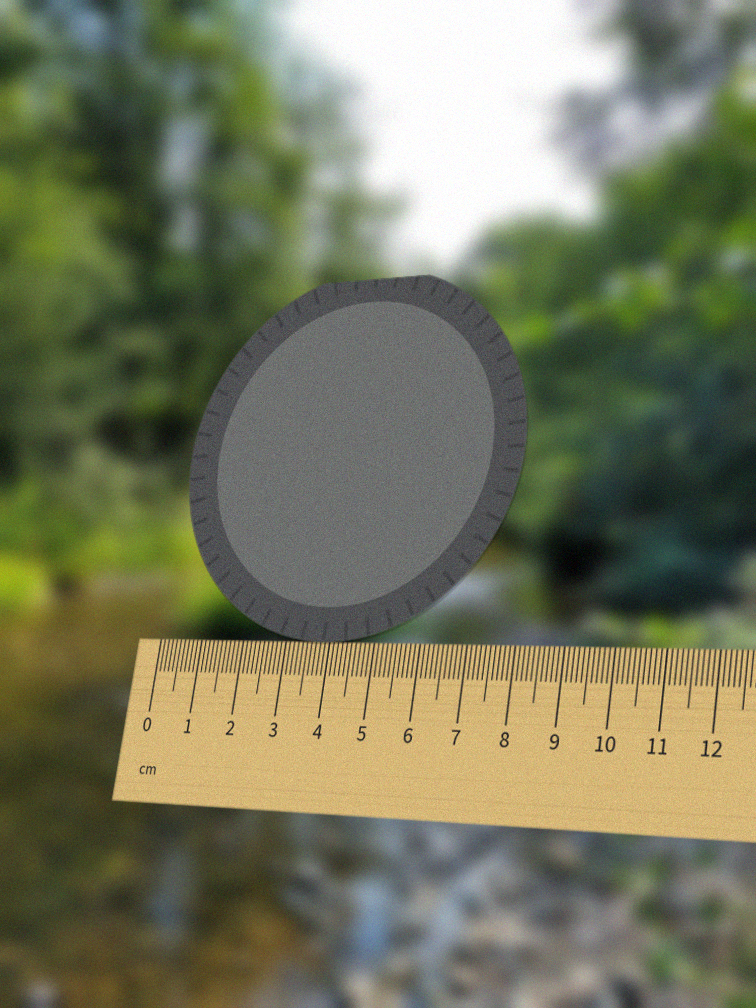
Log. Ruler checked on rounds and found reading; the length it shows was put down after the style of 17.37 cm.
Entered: 7.7 cm
